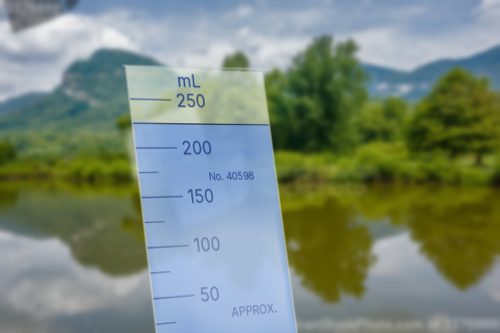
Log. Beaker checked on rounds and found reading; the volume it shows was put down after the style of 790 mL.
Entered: 225 mL
